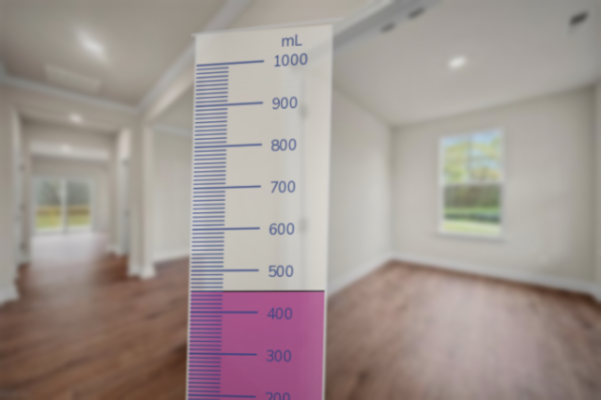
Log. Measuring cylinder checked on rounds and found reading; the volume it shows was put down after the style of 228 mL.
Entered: 450 mL
